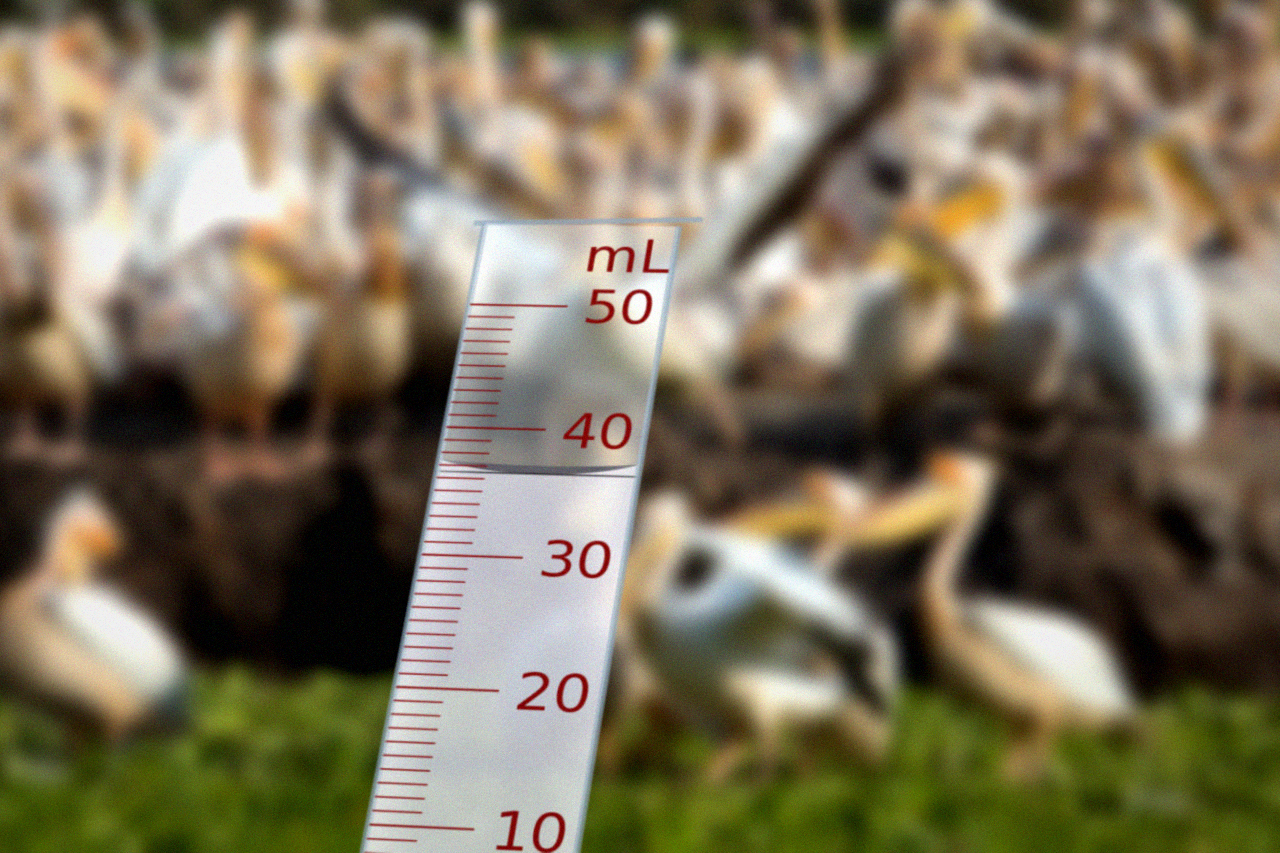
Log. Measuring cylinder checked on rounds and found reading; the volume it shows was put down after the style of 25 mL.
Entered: 36.5 mL
